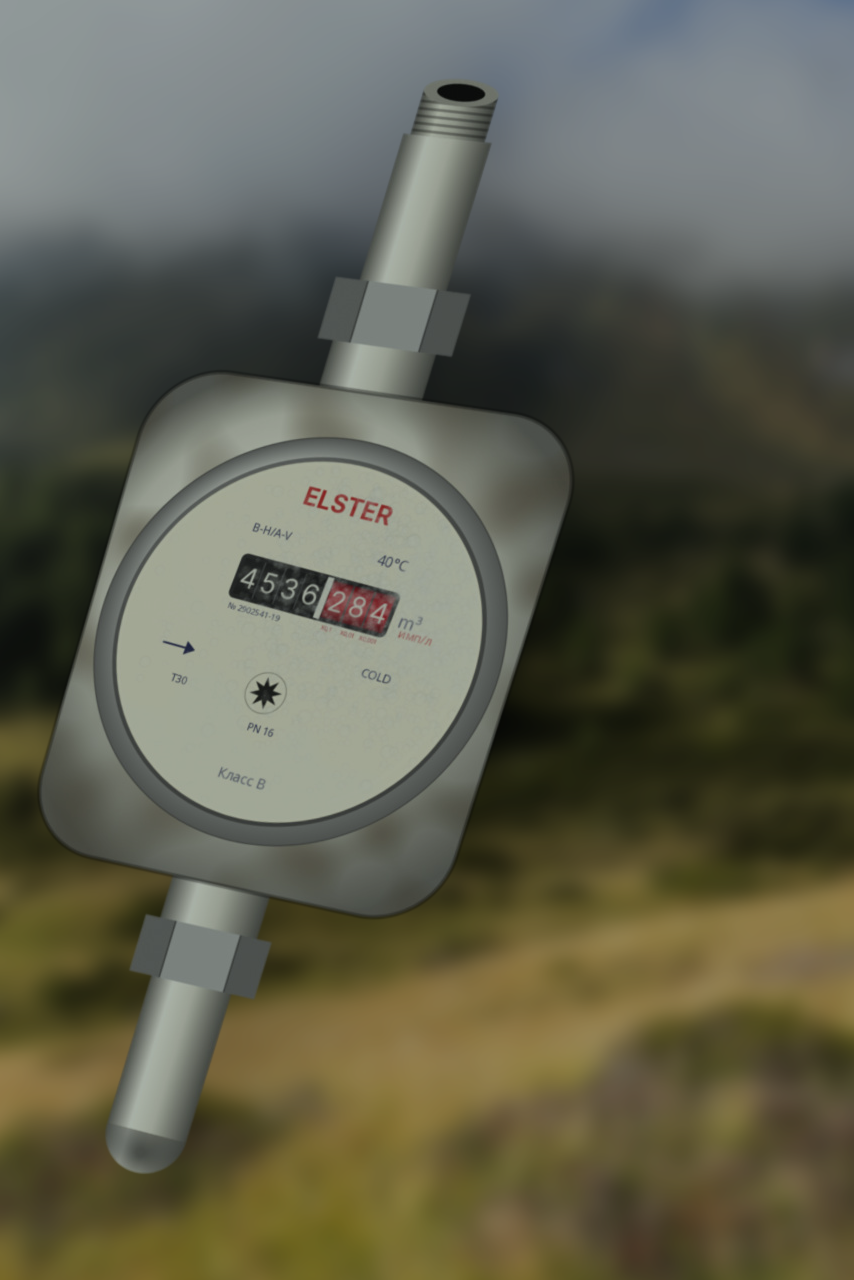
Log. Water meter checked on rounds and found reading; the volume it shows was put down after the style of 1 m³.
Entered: 4536.284 m³
